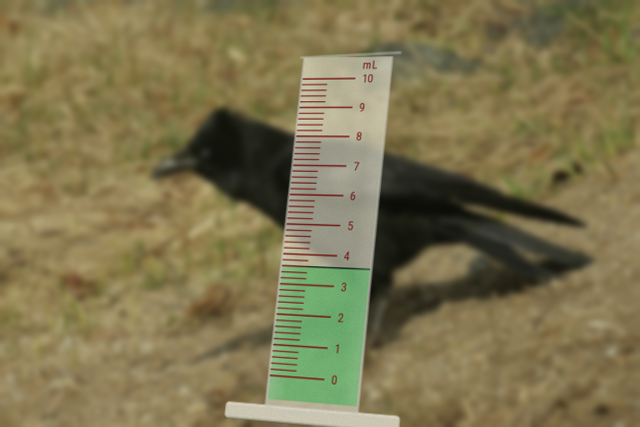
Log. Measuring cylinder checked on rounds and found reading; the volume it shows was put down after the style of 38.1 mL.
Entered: 3.6 mL
